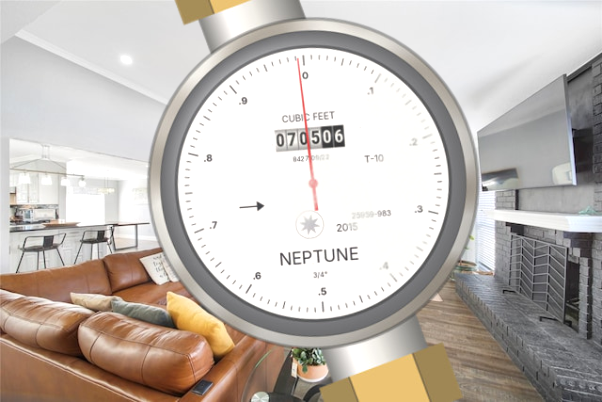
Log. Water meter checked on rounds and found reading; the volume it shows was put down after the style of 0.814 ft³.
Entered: 70505.99 ft³
